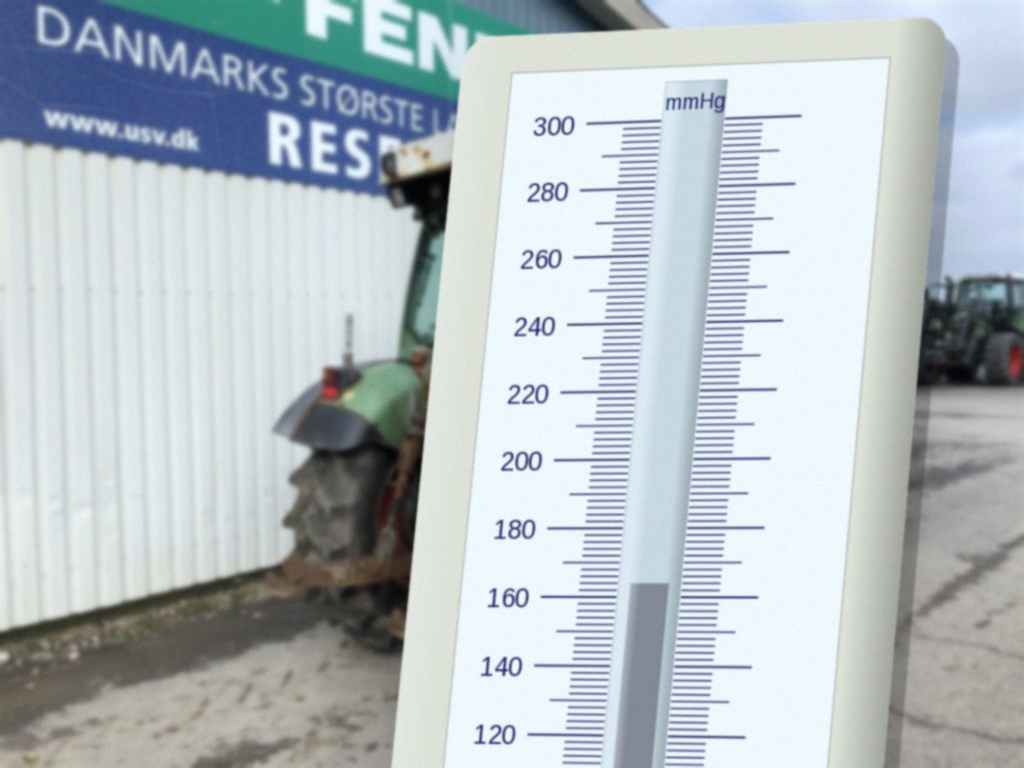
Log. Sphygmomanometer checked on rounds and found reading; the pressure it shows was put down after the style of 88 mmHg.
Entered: 164 mmHg
